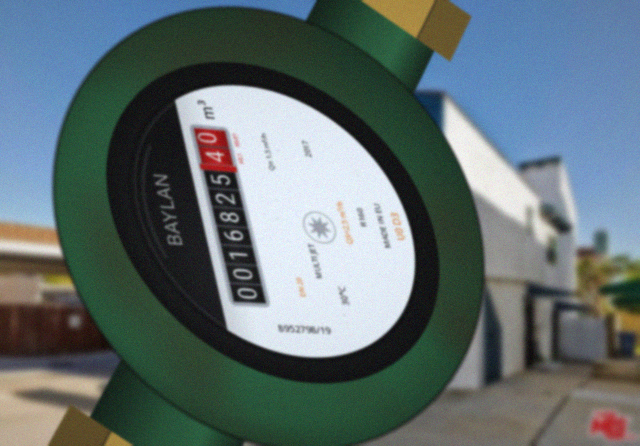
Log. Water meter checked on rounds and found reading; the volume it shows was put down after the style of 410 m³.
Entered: 16825.40 m³
